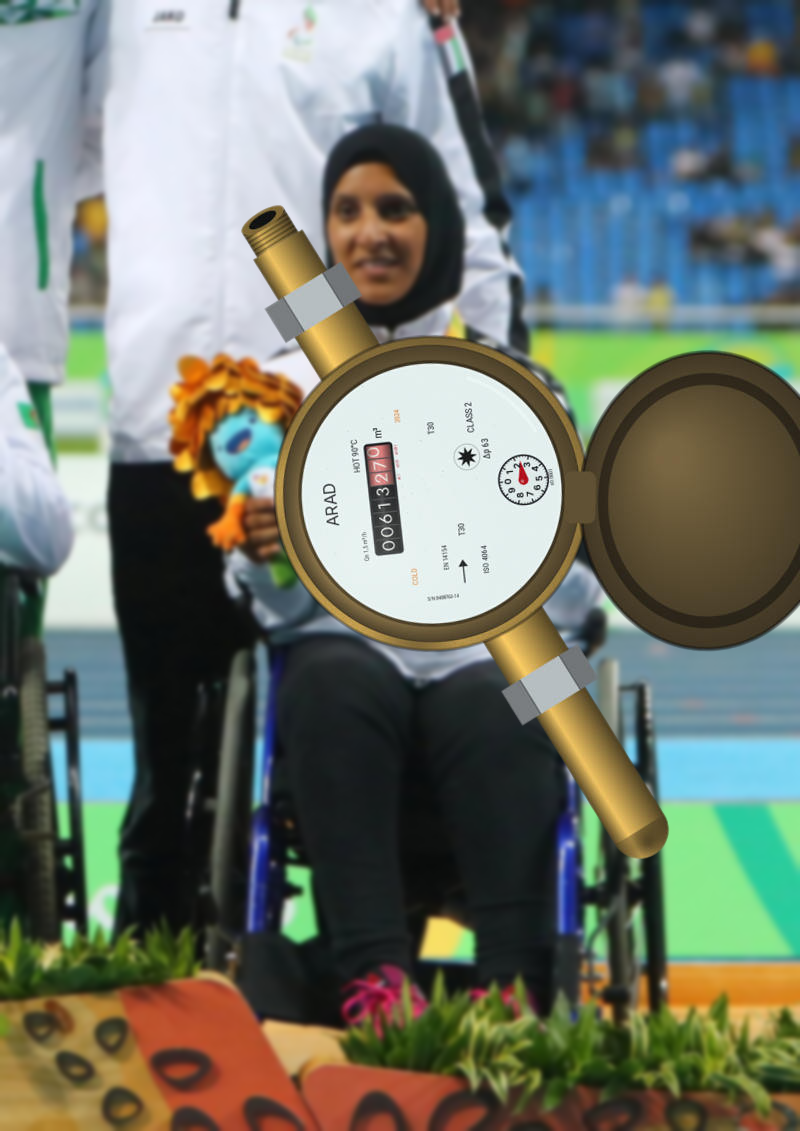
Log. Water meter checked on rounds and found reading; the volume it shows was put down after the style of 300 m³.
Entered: 613.2702 m³
